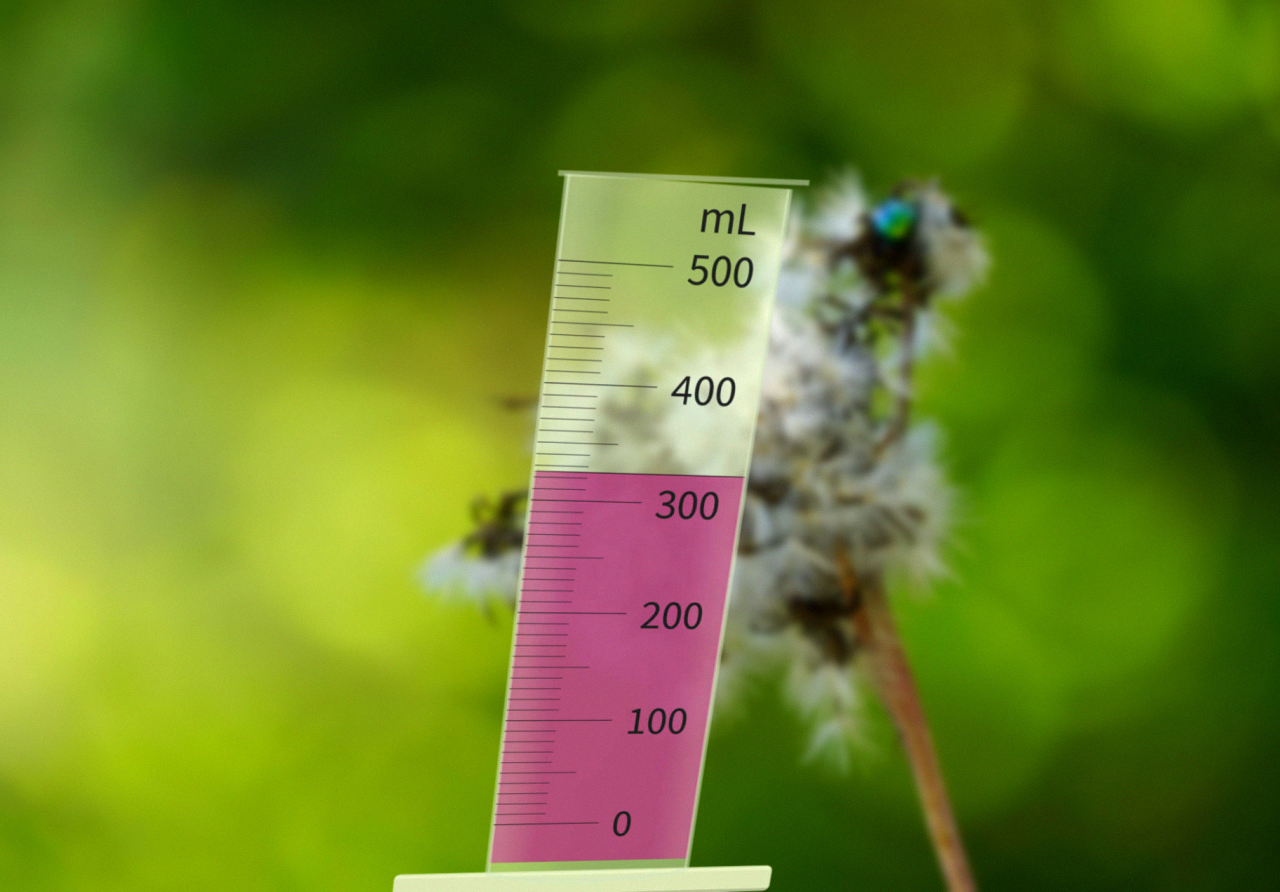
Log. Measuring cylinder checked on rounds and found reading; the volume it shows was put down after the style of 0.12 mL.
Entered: 325 mL
